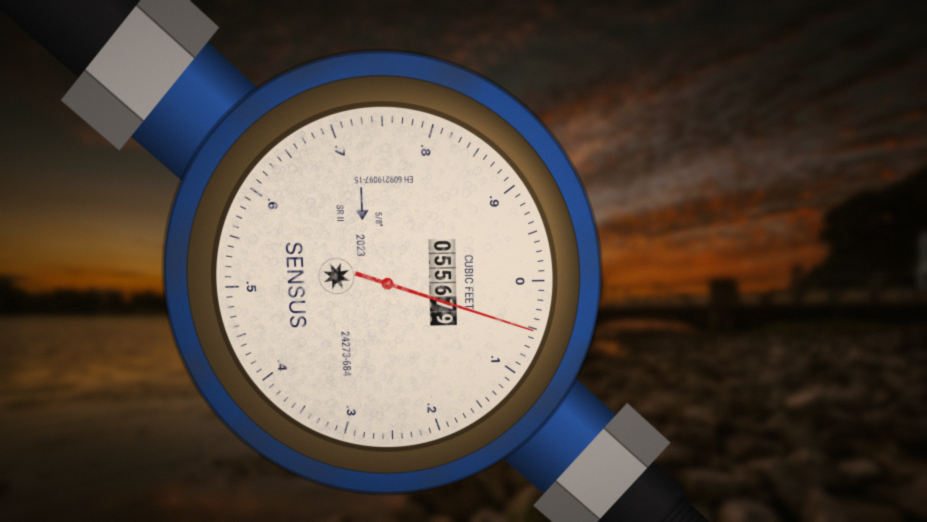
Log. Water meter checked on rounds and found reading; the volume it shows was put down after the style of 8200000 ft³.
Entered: 55679.05 ft³
